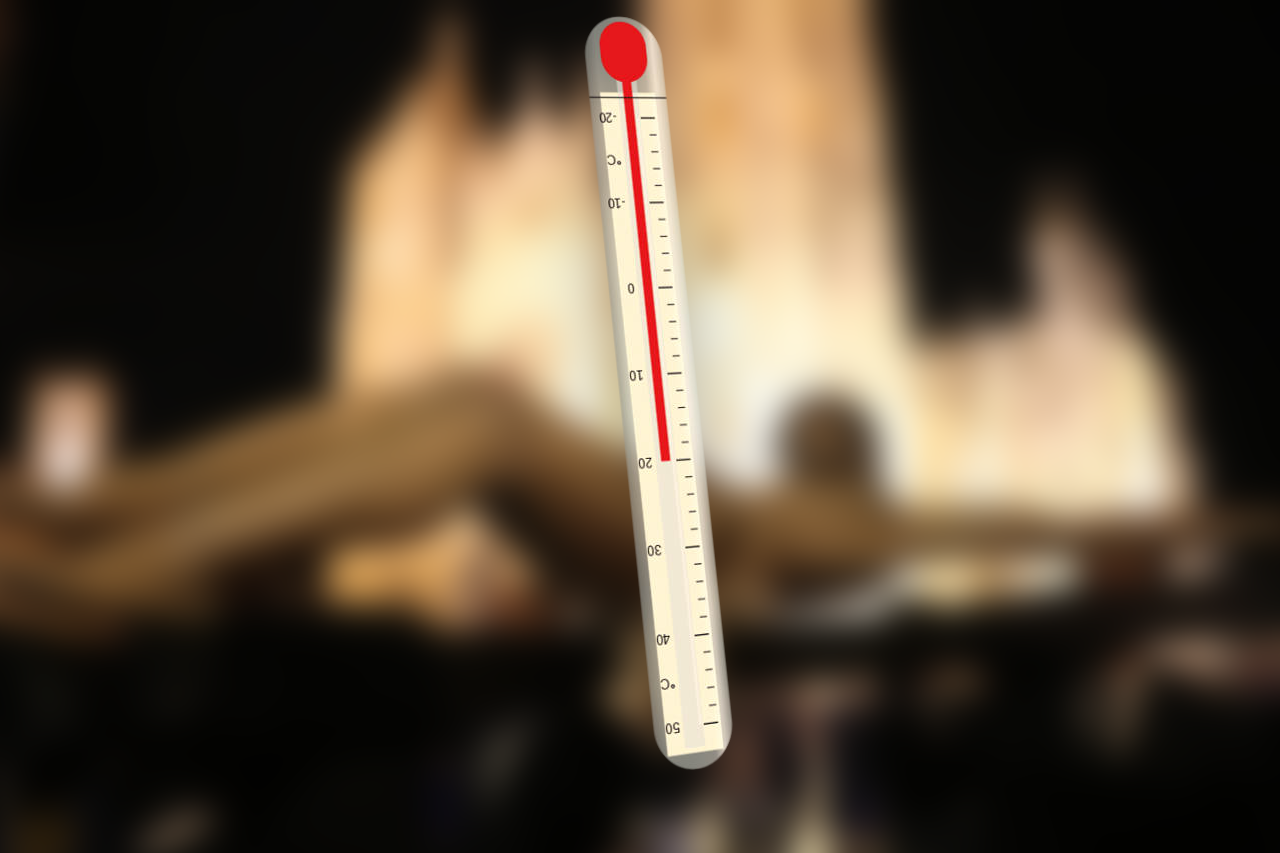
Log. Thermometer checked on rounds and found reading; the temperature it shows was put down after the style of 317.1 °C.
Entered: 20 °C
